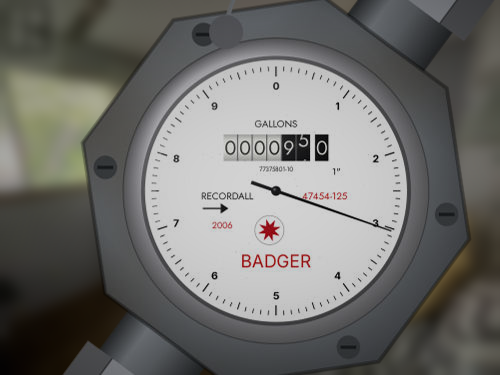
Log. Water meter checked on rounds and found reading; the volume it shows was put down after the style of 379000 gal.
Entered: 953.0 gal
